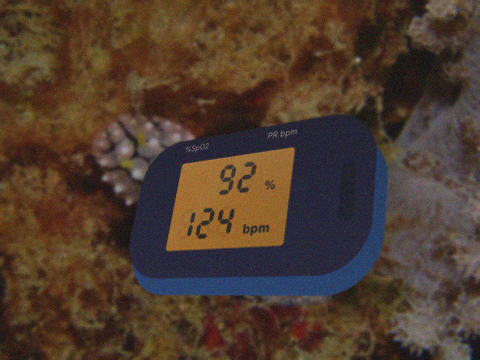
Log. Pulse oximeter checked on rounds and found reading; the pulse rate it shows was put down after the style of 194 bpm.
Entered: 124 bpm
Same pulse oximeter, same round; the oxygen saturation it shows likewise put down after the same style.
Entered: 92 %
